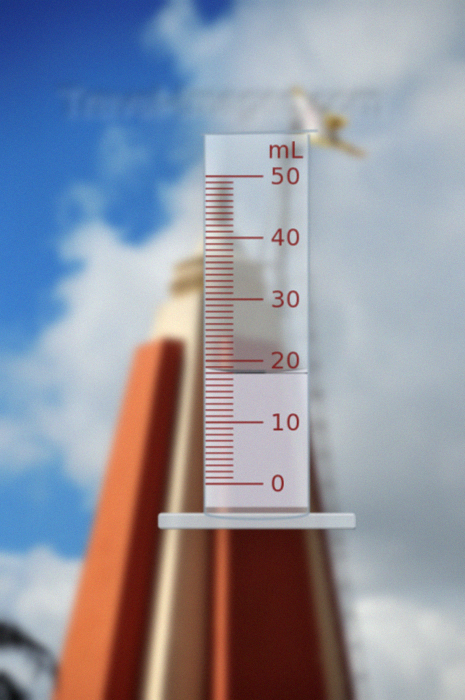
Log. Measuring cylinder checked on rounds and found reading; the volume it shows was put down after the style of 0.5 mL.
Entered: 18 mL
